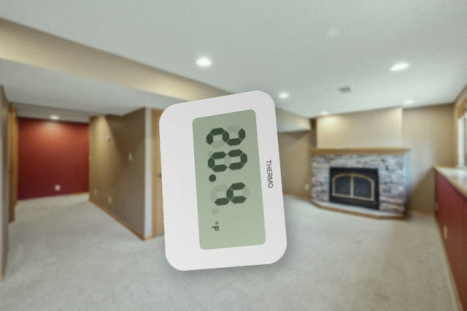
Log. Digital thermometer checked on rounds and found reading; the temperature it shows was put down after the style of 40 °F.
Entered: 20.4 °F
